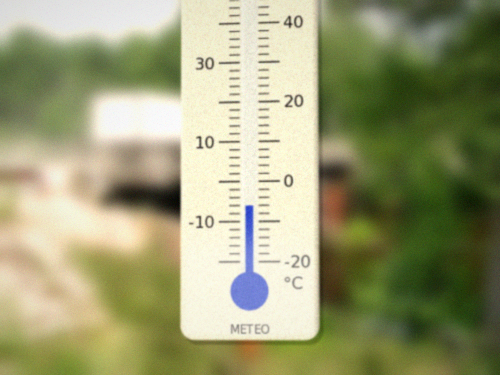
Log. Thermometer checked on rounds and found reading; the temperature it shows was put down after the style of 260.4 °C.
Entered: -6 °C
